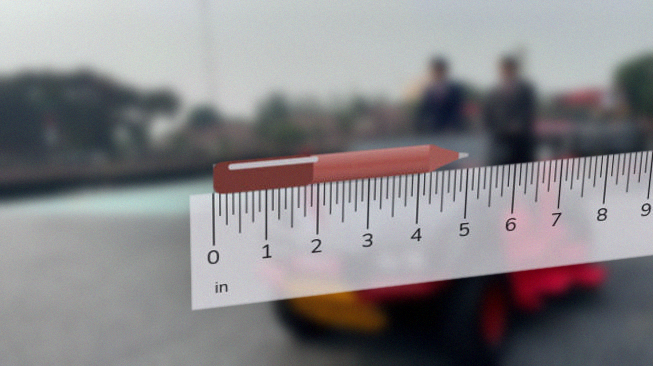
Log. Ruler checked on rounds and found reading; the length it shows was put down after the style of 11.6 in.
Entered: 5 in
